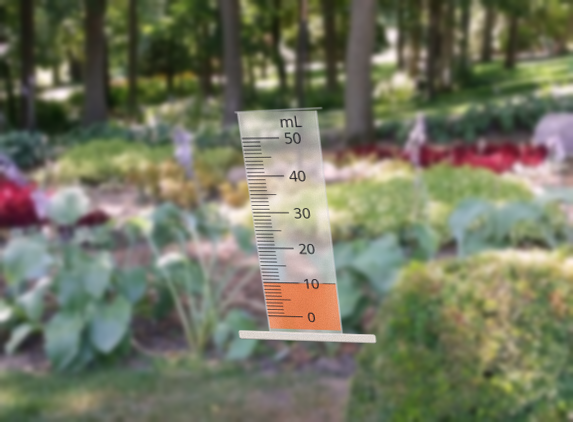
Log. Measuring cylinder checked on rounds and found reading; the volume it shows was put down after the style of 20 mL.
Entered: 10 mL
